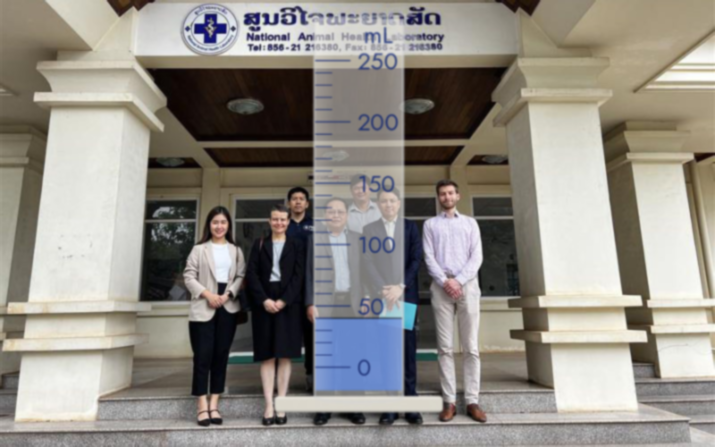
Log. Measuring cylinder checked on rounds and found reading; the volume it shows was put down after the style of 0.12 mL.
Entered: 40 mL
